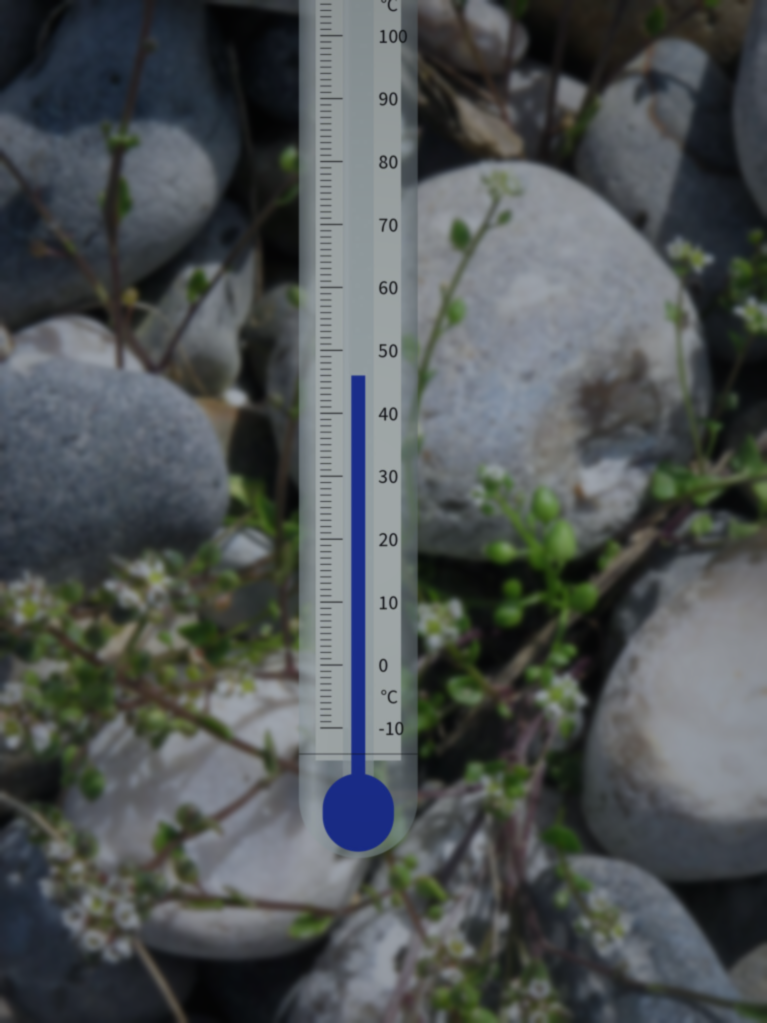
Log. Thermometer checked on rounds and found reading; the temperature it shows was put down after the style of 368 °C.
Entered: 46 °C
